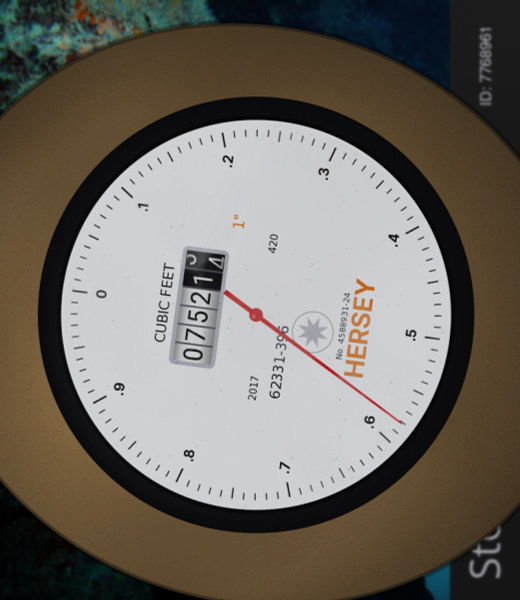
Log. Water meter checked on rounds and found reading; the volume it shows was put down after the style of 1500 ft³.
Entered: 75213.58 ft³
